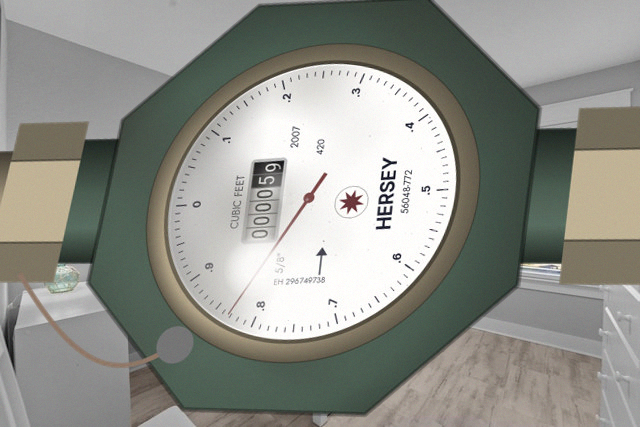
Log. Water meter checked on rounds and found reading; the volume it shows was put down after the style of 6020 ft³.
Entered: 58.83 ft³
